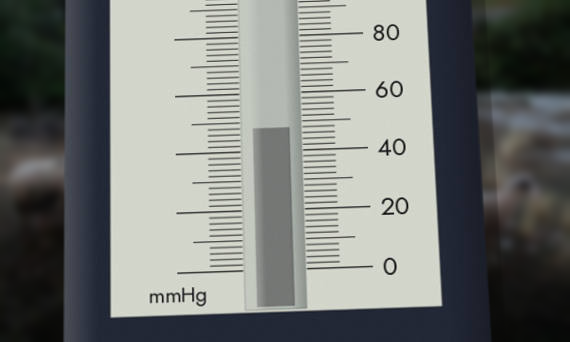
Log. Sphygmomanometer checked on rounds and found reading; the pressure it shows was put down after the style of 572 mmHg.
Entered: 48 mmHg
